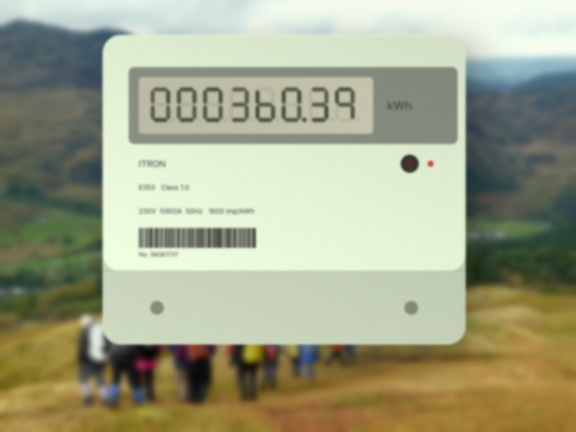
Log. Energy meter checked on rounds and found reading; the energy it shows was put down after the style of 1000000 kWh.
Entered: 360.39 kWh
